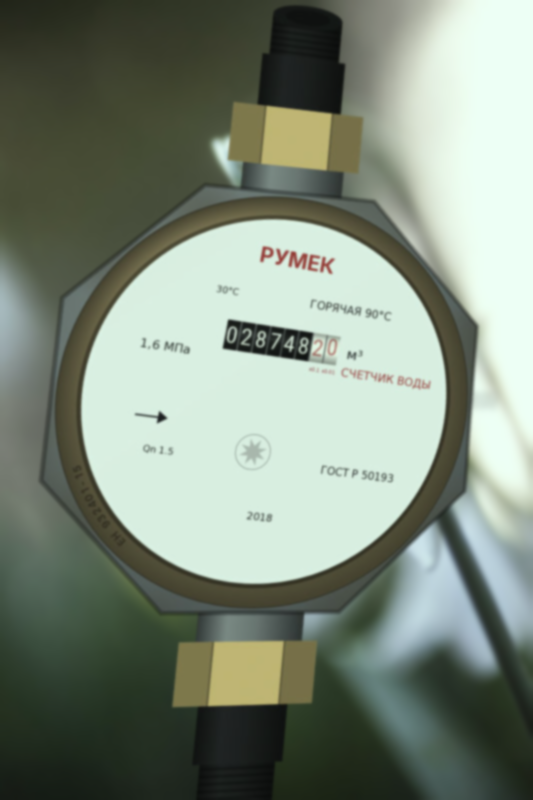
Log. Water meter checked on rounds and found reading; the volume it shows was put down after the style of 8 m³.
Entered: 28748.20 m³
